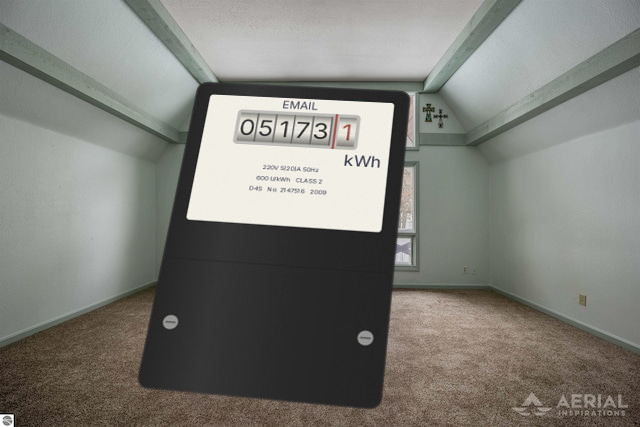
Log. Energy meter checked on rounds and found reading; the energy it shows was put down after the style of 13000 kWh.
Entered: 5173.1 kWh
